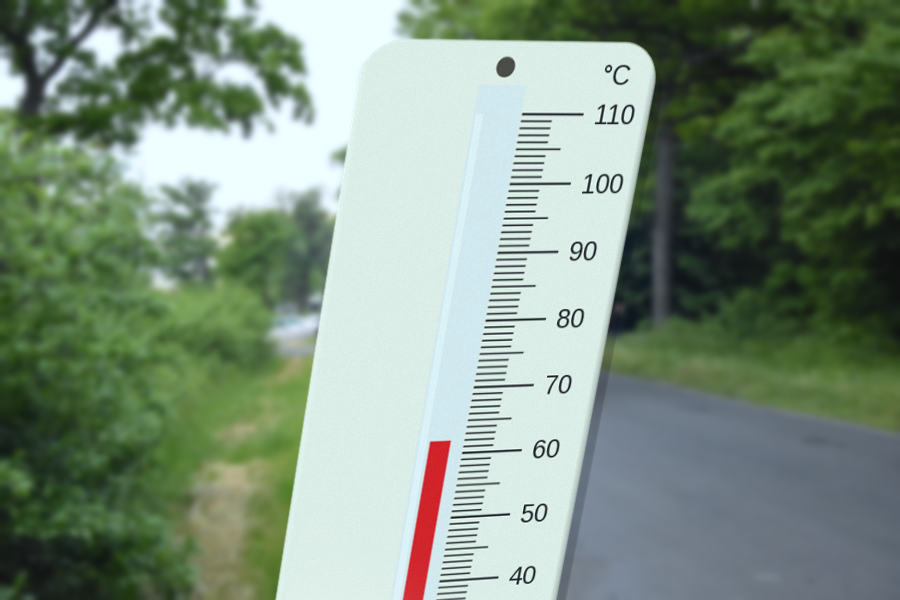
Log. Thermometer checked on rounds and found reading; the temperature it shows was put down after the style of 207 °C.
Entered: 62 °C
